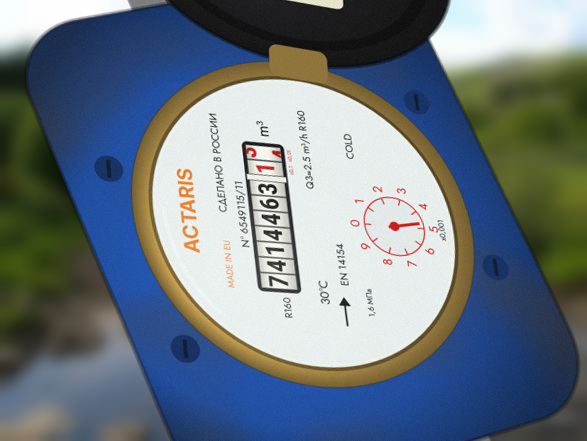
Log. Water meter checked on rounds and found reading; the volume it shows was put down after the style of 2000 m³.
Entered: 7414463.134 m³
